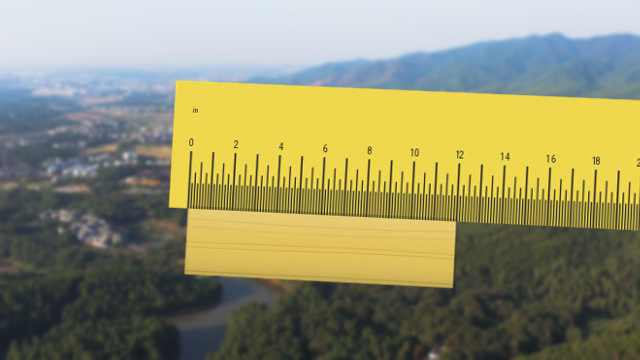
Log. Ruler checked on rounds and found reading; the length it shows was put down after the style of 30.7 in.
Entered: 12 in
